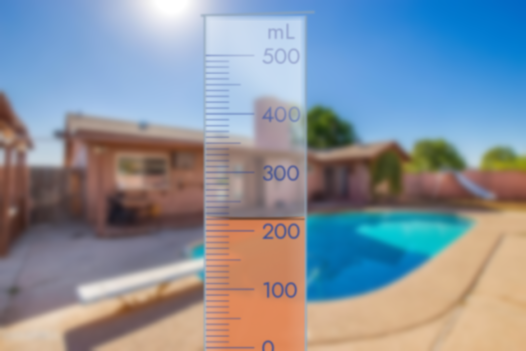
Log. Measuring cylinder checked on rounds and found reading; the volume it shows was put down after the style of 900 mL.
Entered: 220 mL
